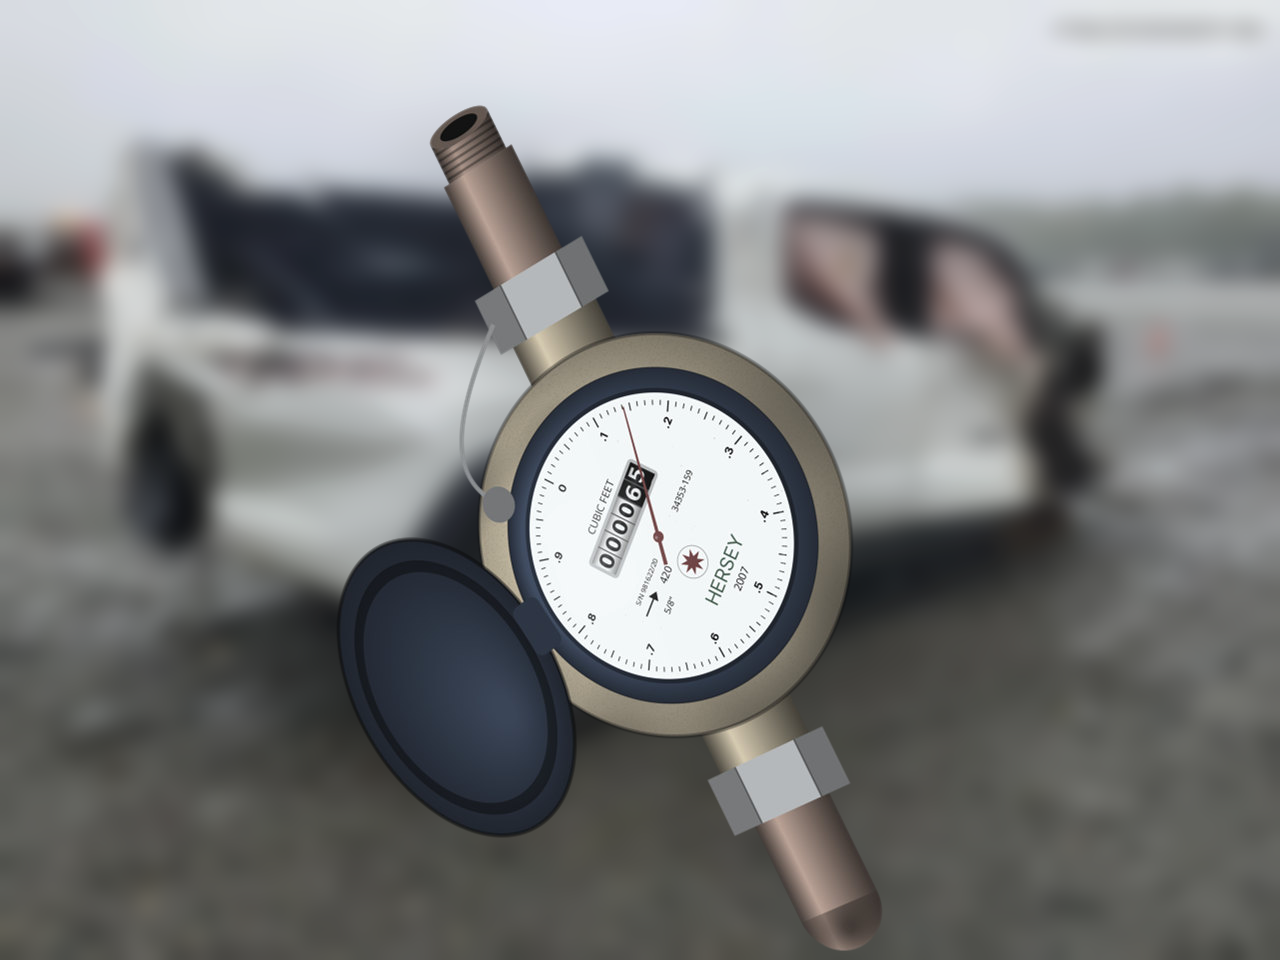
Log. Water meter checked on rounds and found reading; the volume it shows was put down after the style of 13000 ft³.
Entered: 65.14 ft³
